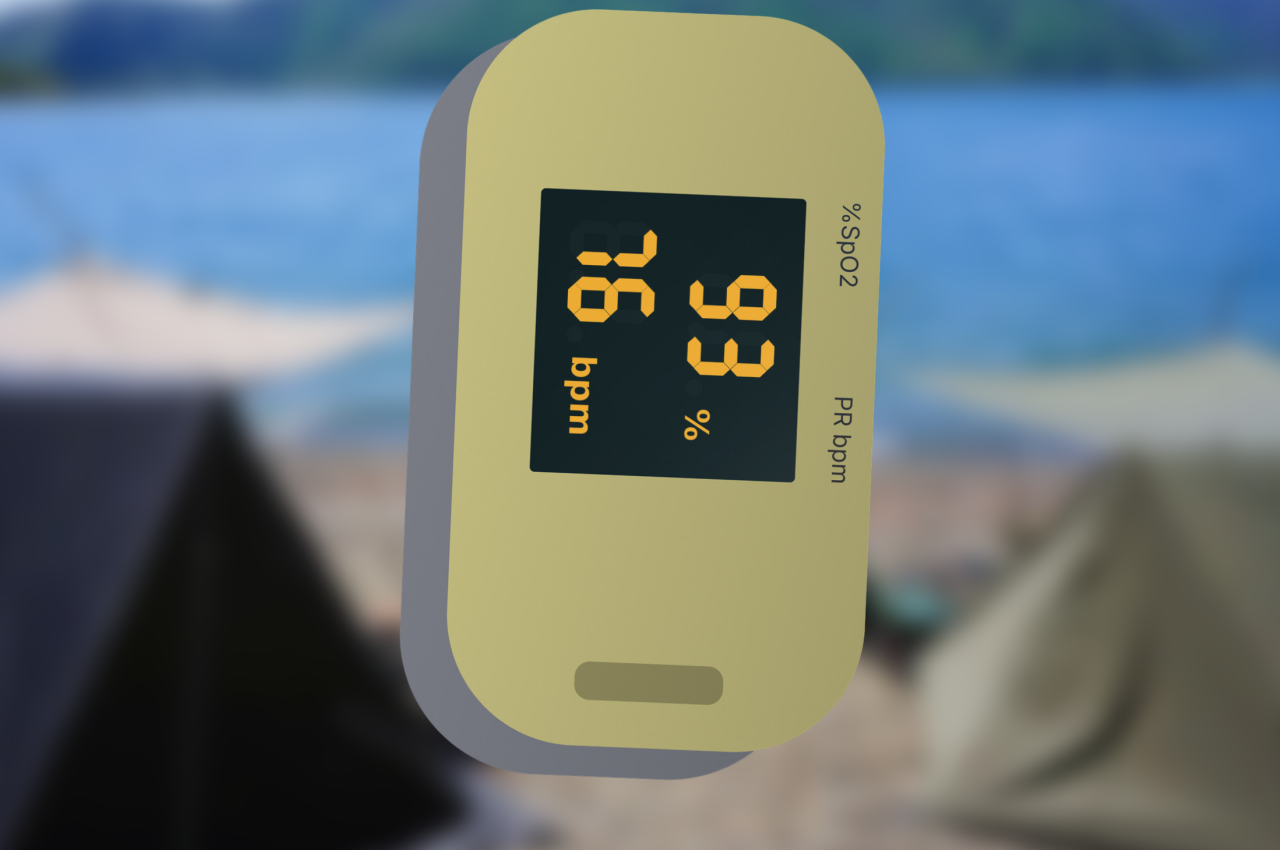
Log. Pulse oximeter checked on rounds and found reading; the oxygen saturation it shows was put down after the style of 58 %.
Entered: 93 %
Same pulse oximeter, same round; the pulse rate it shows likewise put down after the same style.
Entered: 76 bpm
